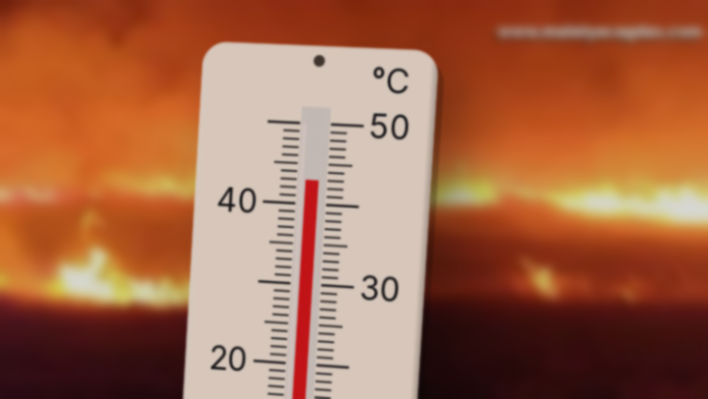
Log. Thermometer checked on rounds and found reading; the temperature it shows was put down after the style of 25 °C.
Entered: 43 °C
